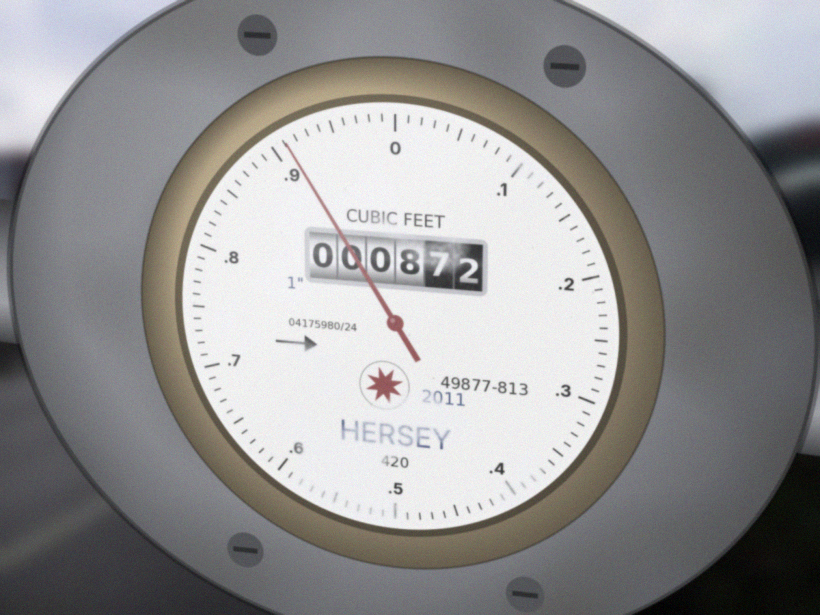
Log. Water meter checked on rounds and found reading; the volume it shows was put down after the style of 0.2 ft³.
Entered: 871.91 ft³
